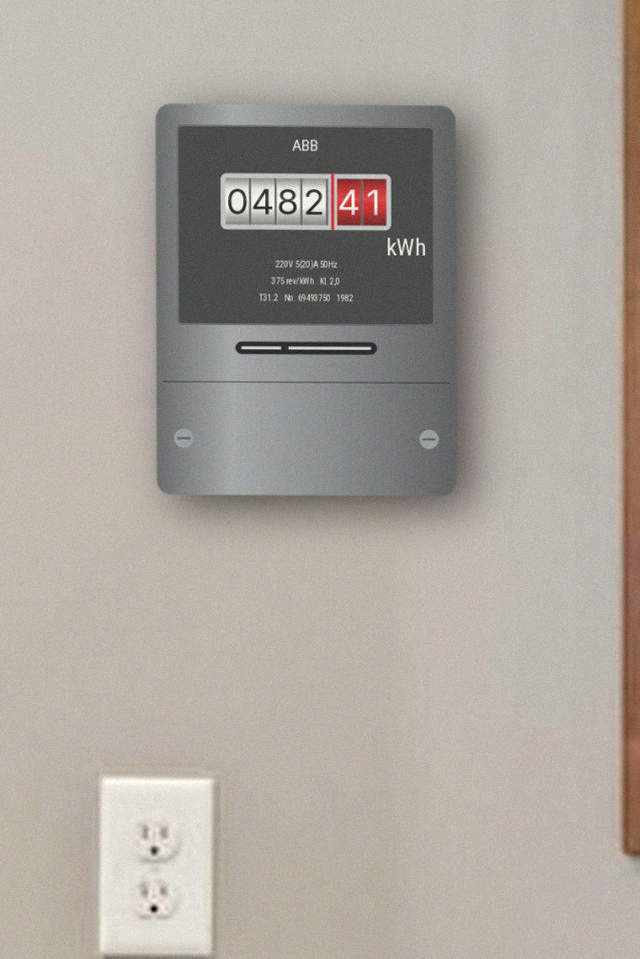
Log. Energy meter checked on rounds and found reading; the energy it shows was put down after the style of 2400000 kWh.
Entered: 482.41 kWh
